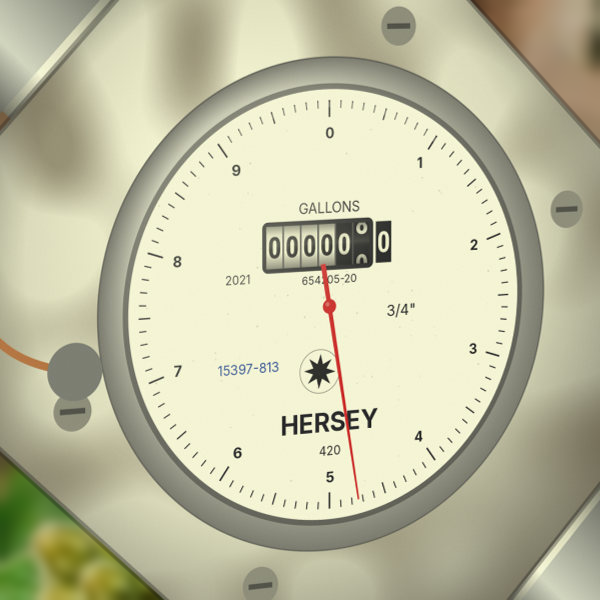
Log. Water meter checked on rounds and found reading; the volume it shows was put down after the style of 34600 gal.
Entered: 84.7 gal
